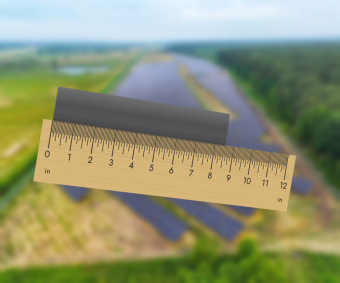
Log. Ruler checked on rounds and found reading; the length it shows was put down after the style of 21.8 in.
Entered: 8.5 in
